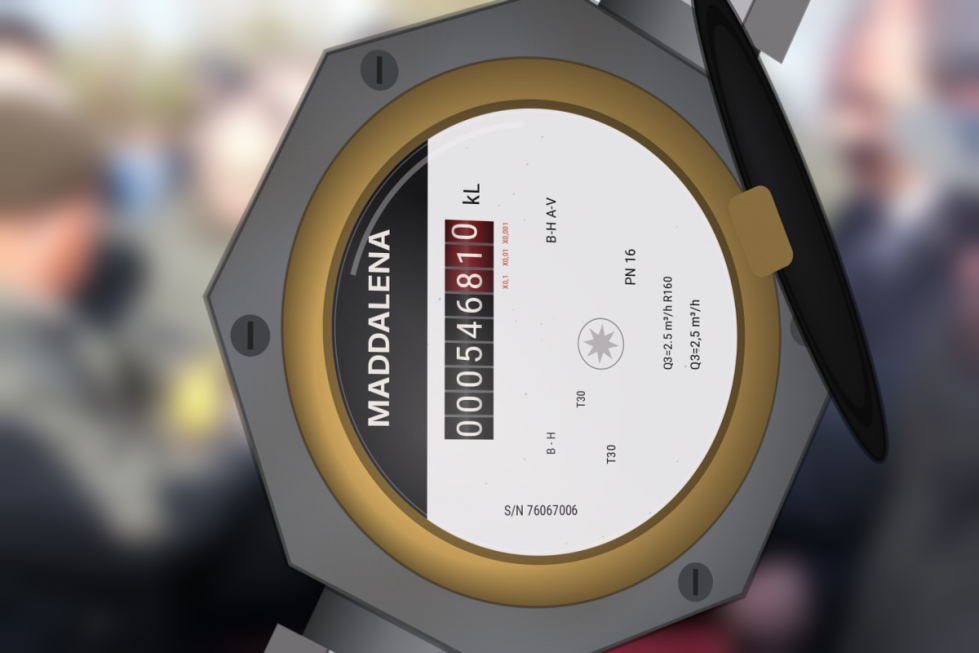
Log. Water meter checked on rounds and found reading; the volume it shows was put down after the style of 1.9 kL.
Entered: 546.810 kL
